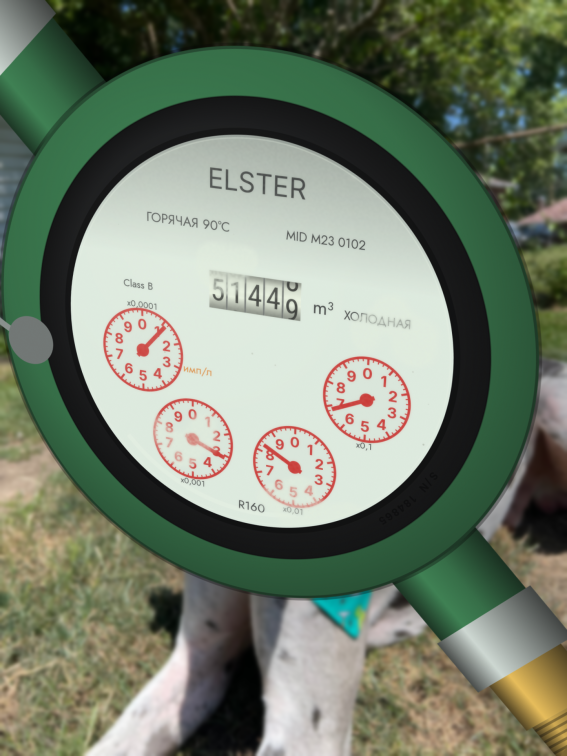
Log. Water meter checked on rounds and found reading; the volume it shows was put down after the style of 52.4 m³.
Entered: 51448.6831 m³
